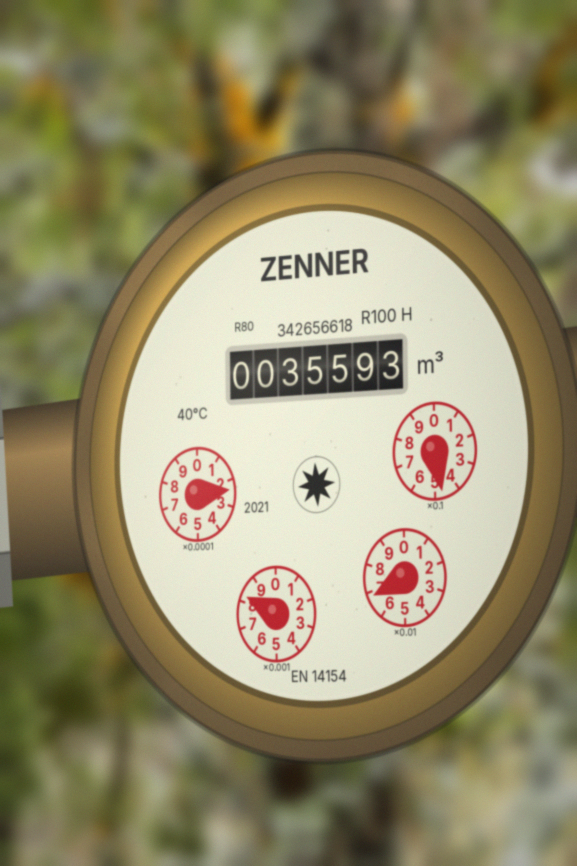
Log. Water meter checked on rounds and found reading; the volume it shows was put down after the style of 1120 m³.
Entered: 35593.4682 m³
